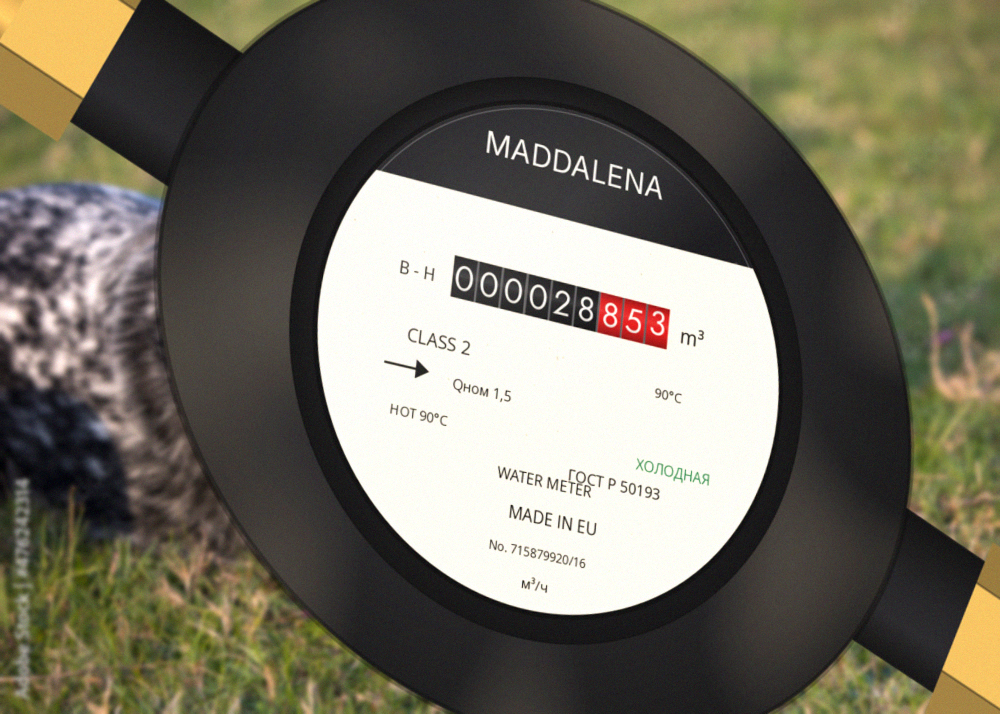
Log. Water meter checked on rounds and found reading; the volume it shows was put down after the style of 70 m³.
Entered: 28.853 m³
